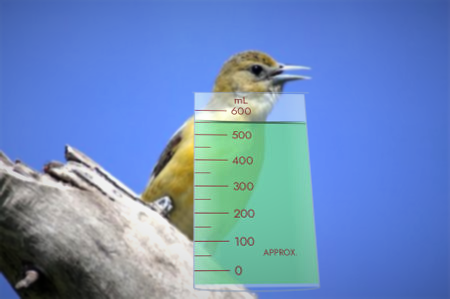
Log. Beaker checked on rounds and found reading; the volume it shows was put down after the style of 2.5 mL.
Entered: 550 mL
